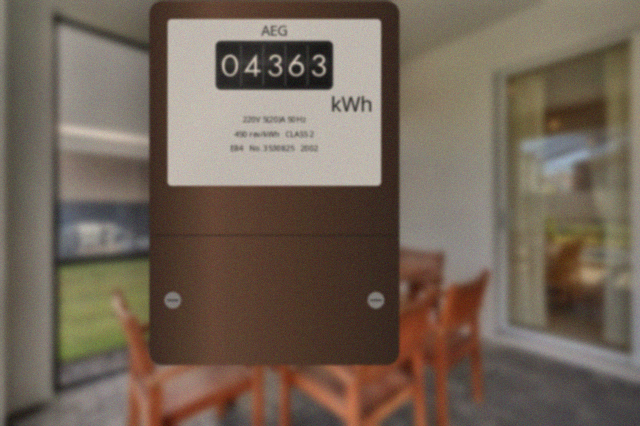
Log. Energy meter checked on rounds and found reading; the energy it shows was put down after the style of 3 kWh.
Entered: 4363 kWh
